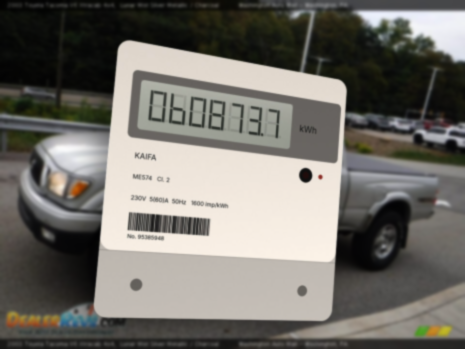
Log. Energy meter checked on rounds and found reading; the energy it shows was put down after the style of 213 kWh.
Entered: 60873.7 kWh
